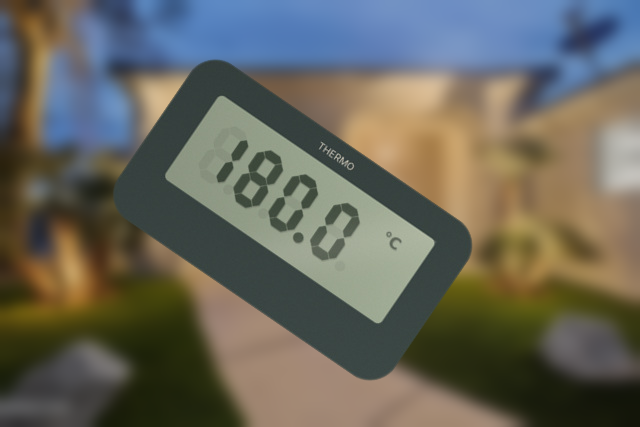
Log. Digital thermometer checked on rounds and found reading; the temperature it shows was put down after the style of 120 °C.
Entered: 180.0 °C
